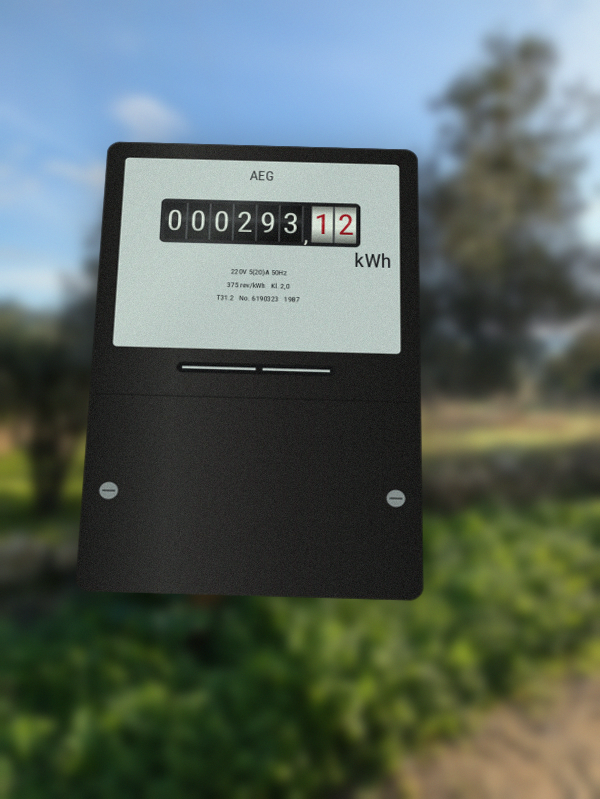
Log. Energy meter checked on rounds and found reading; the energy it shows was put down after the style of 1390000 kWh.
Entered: 293.12 kWh
